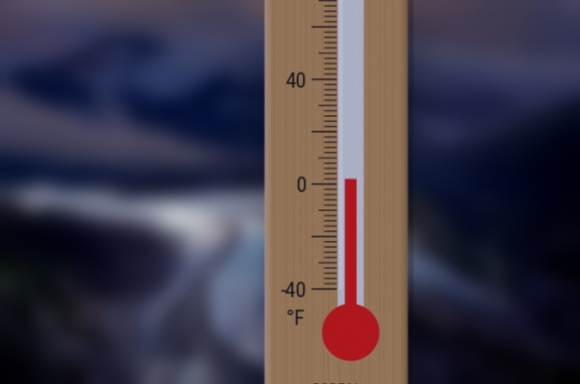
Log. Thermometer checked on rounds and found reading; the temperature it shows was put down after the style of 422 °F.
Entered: 2 °F
